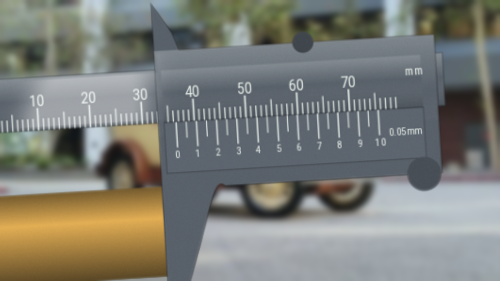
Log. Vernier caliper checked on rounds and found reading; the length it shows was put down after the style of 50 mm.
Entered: 36.5 mm
